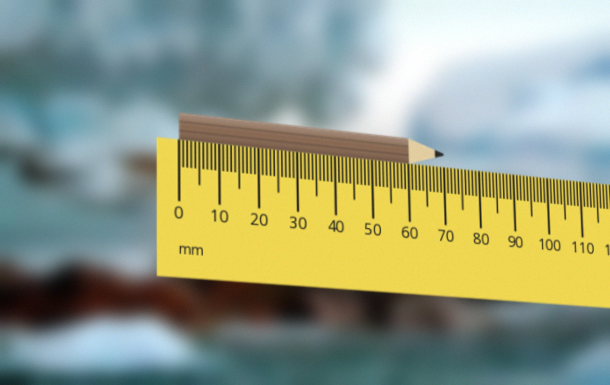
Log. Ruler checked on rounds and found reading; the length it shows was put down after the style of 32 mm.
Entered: 70 mm
